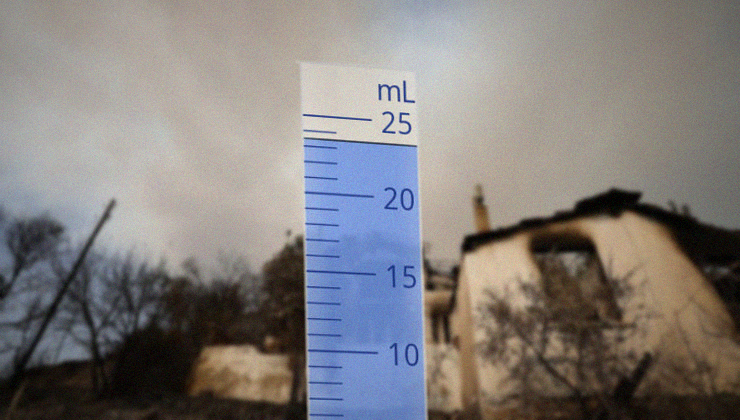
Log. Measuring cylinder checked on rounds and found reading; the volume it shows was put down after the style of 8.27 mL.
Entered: 23.5 mL
